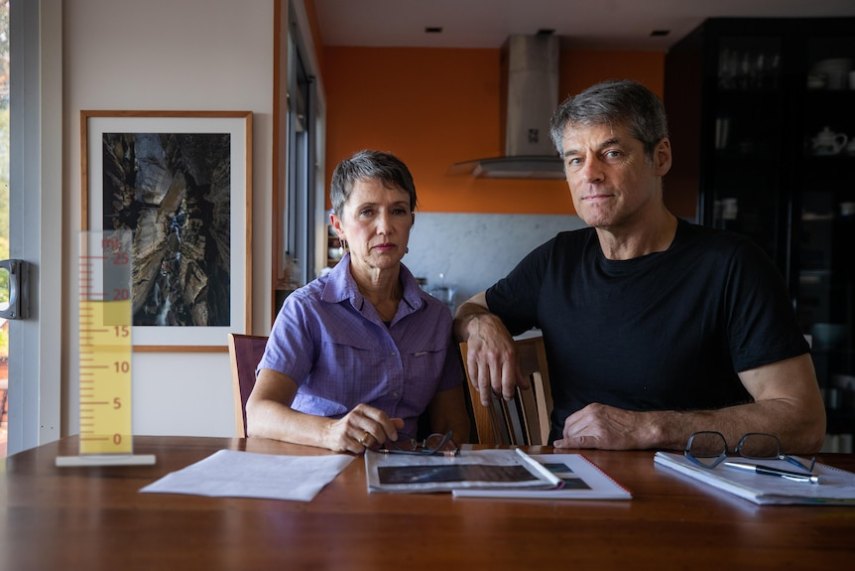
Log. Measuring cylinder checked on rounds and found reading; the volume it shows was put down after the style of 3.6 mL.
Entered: 19 mL
